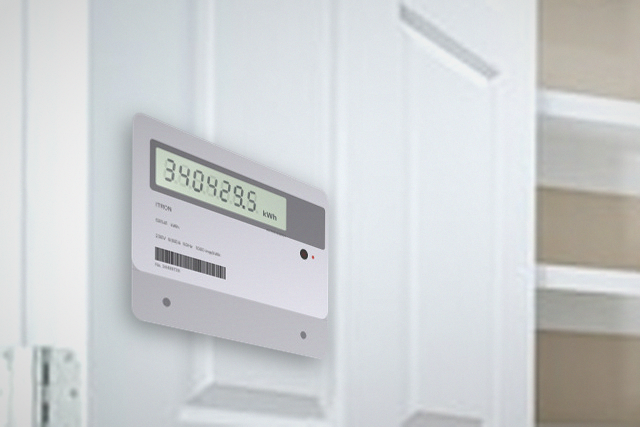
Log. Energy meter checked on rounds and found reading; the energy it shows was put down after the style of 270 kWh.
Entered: 340429.5 kWh
